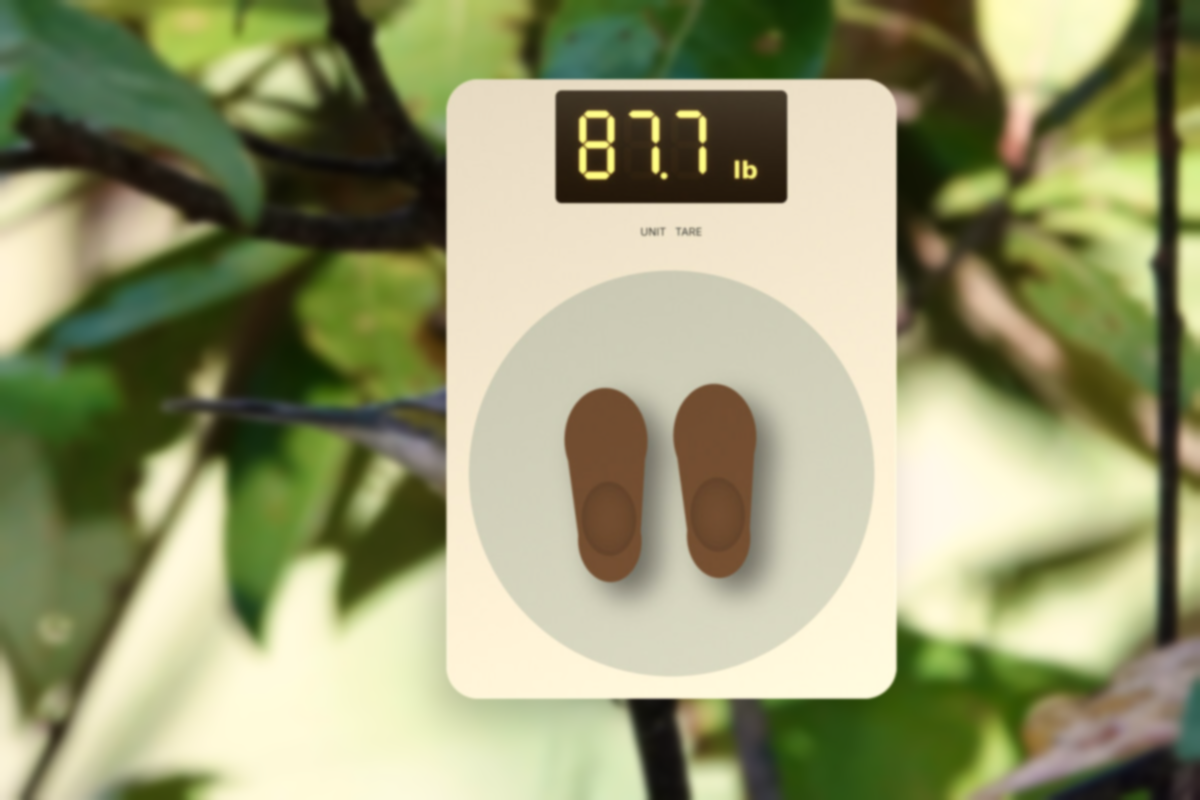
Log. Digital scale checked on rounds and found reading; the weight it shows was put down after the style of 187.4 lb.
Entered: 87.7 lb
